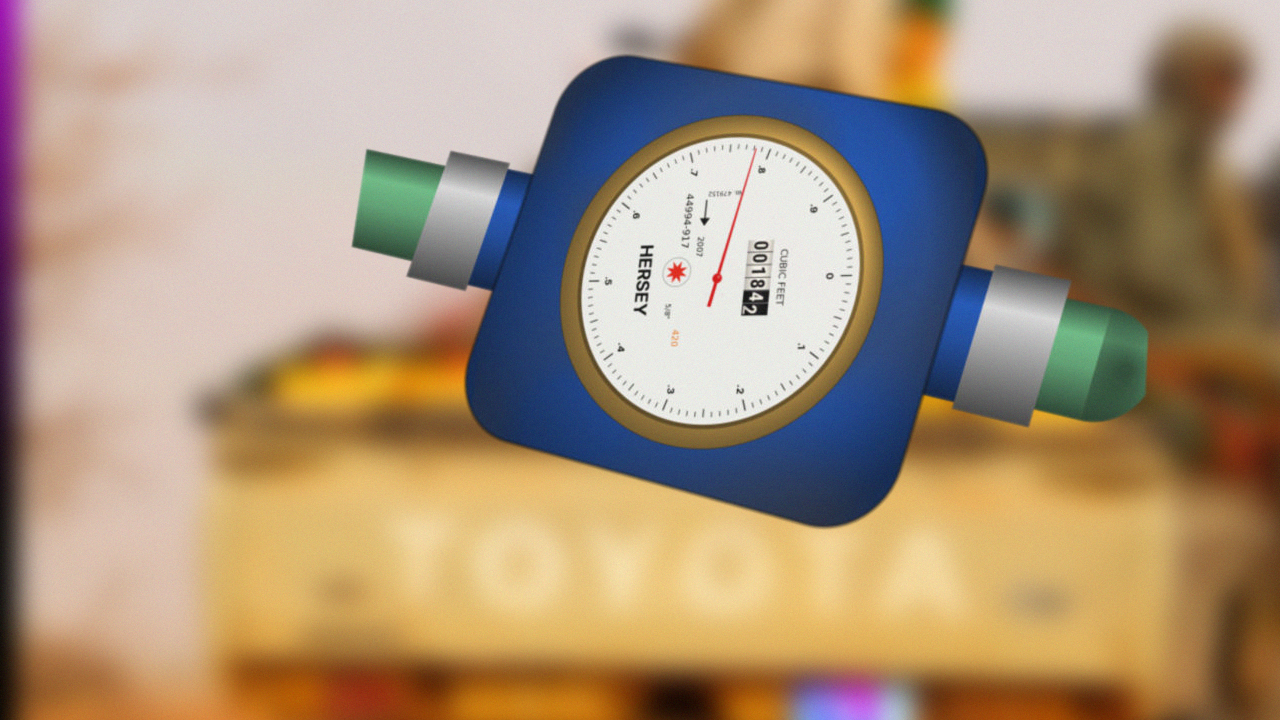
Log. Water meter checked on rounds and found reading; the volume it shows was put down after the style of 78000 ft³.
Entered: 1841.78 ft³
